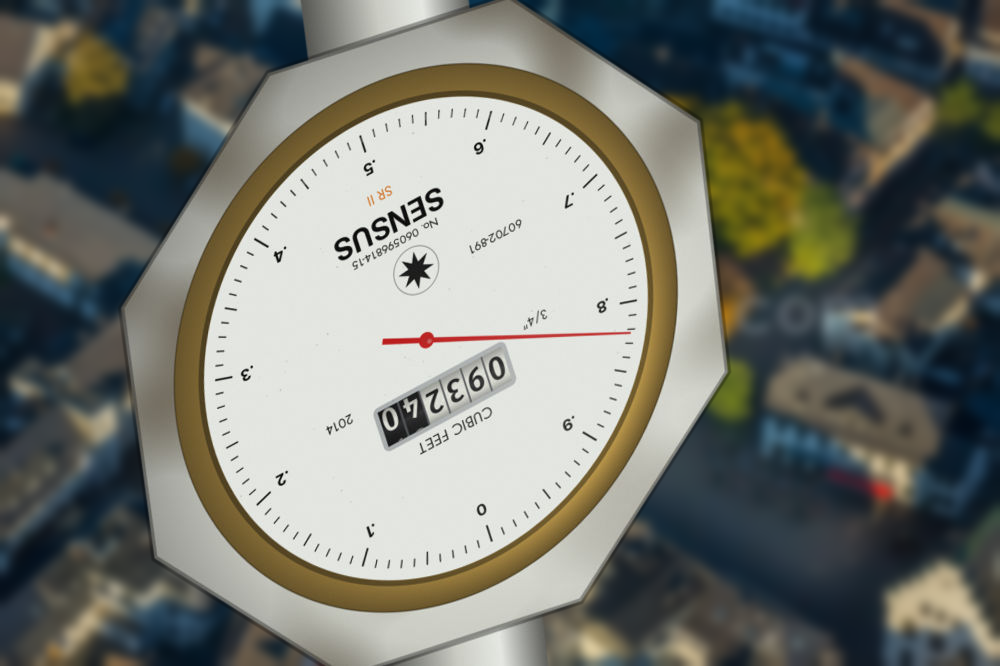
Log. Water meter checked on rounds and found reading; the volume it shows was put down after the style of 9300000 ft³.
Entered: 93239.82 ft³
